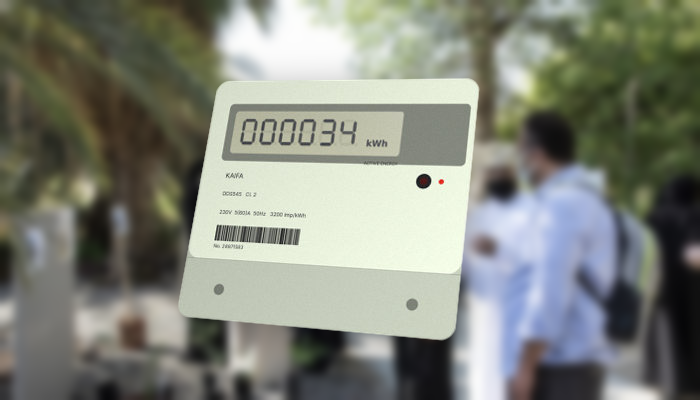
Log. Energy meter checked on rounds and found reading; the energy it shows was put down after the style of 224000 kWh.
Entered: 34 kWh
